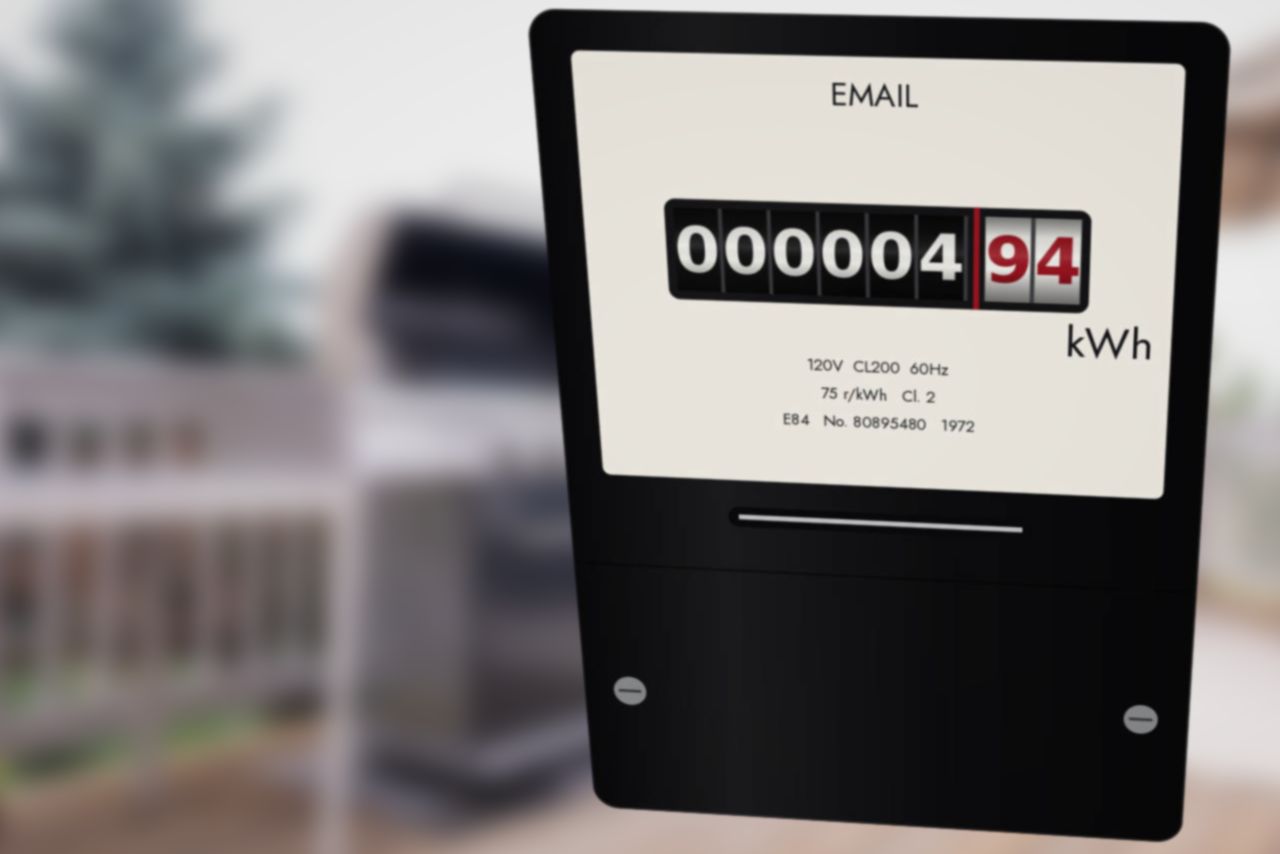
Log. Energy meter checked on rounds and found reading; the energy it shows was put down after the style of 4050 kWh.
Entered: 4.94 kWh
